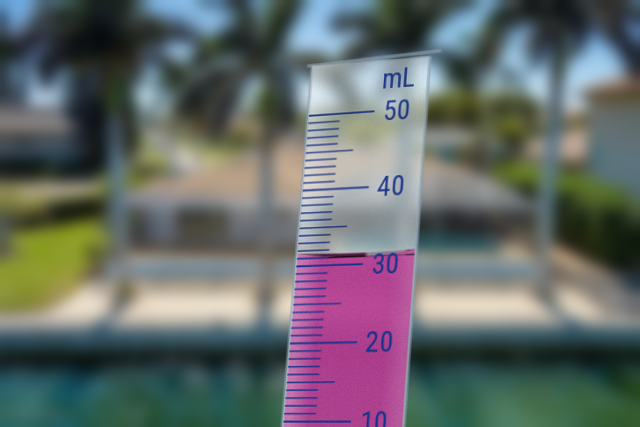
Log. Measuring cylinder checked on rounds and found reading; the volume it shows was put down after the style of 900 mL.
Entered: 31 mL
